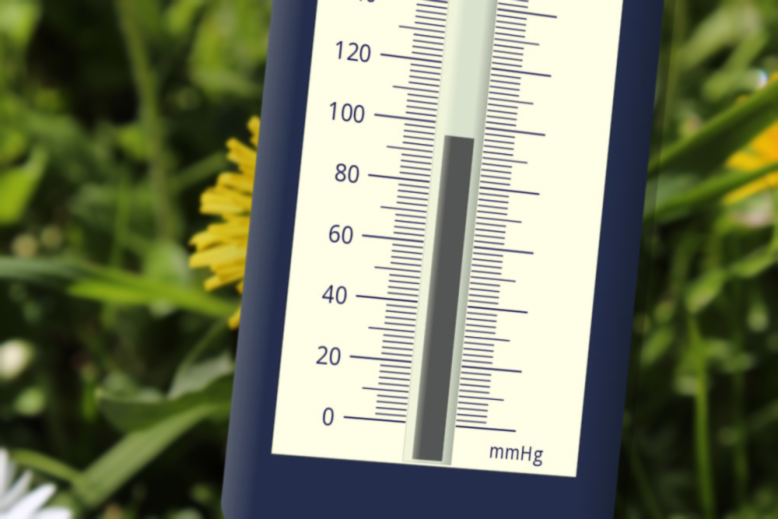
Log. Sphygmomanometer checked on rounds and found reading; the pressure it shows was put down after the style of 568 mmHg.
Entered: 96 mmHg
